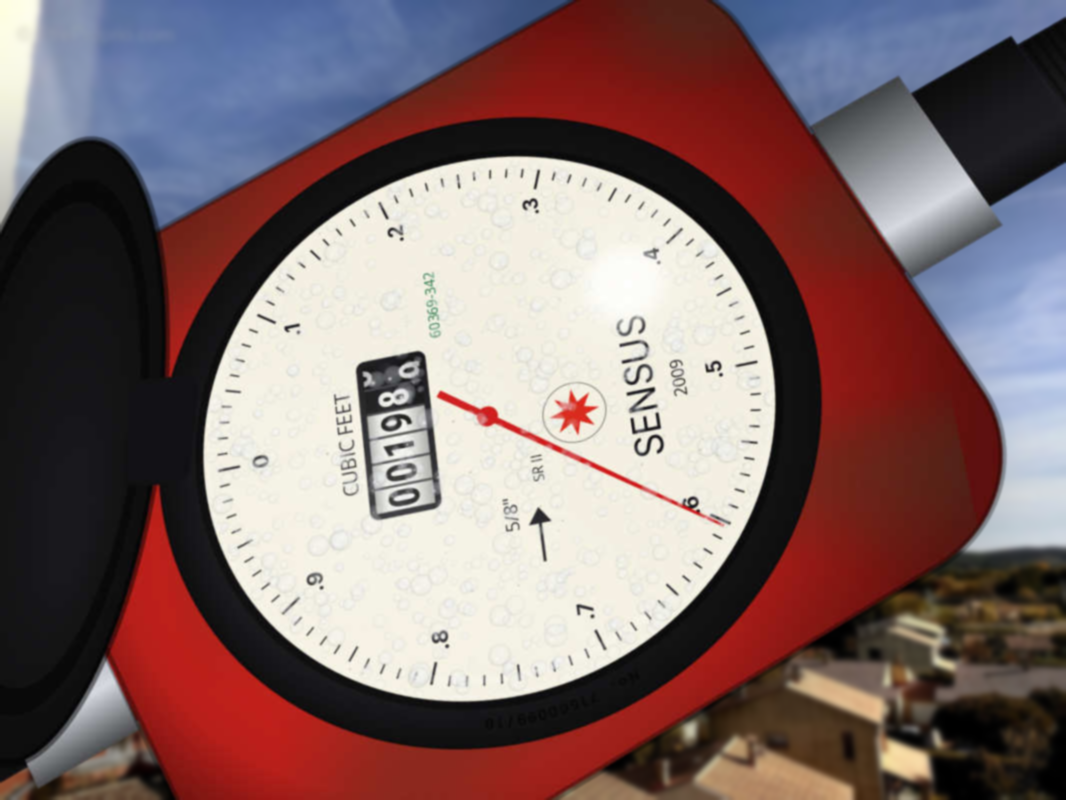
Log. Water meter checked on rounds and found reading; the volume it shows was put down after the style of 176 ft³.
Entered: 1988.60 ft³
